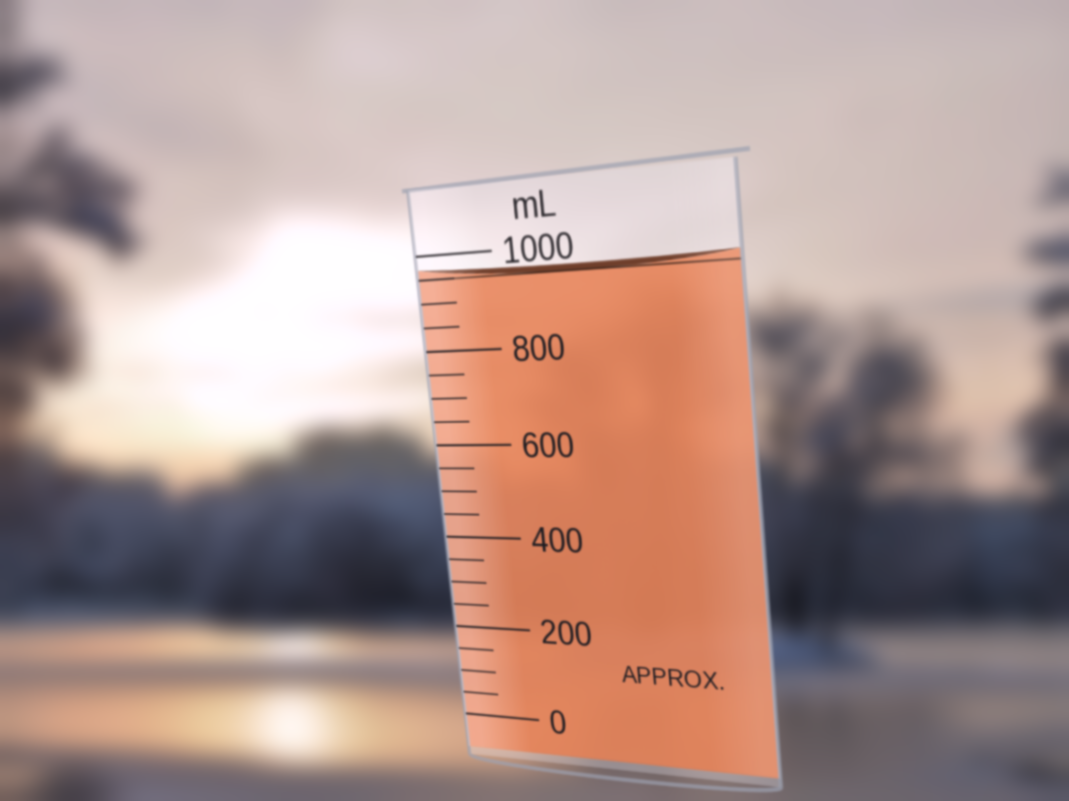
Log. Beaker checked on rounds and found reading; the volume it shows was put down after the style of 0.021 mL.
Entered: 950 mL
